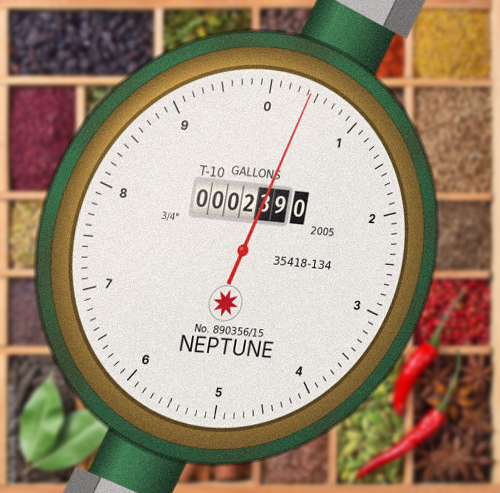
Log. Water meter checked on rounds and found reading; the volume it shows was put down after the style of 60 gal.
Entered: 2390.4 gal
